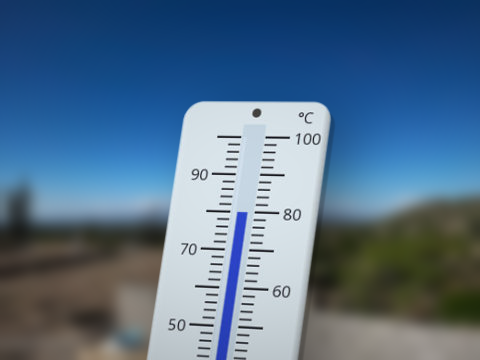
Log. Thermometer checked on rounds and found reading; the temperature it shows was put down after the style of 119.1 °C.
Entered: 80 °C
